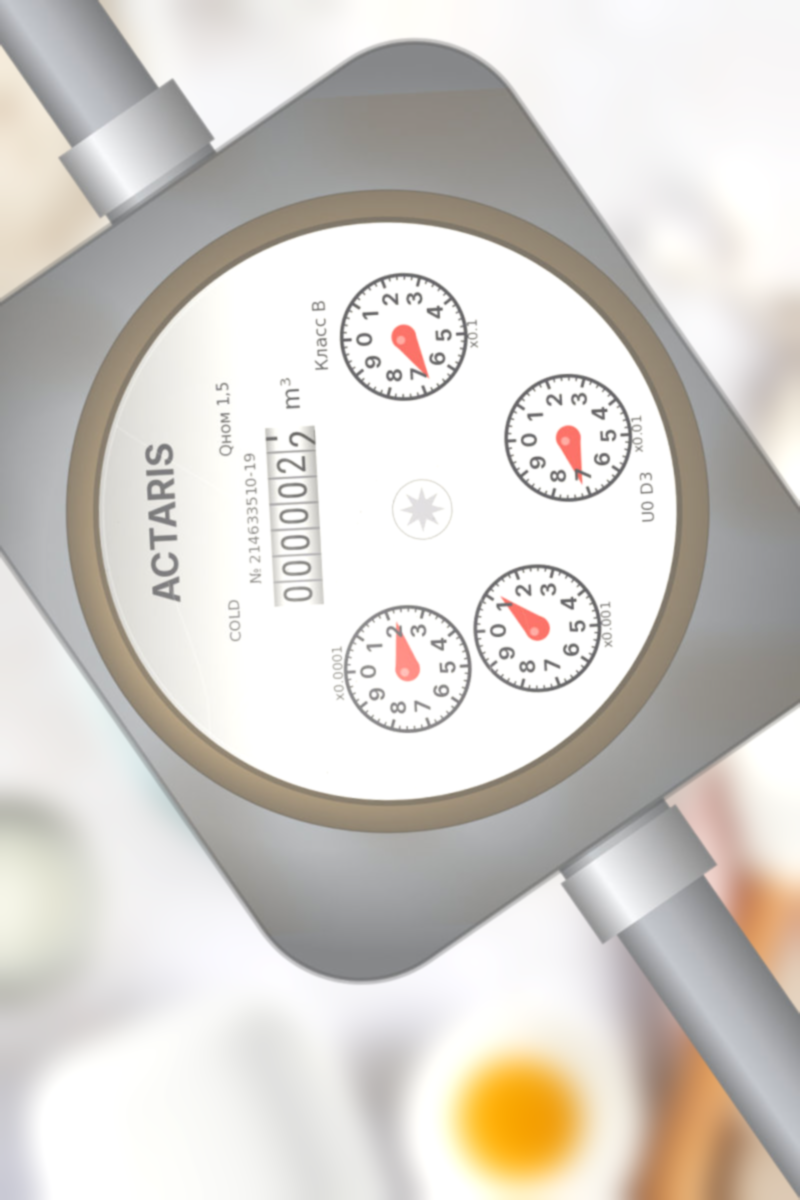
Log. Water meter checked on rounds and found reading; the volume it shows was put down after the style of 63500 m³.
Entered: 21.6712 m³
